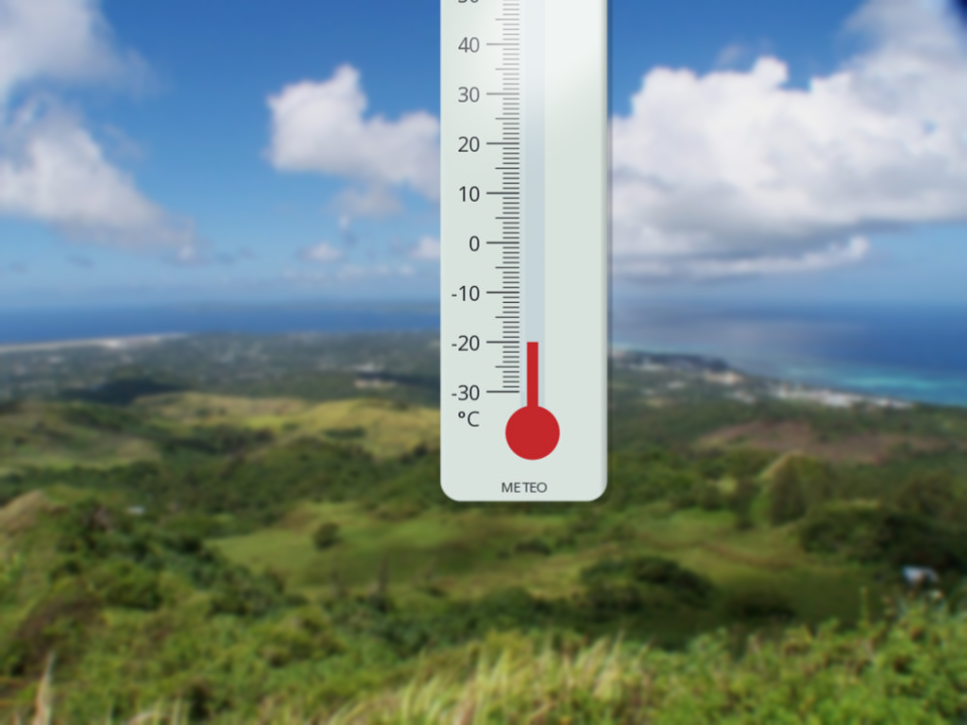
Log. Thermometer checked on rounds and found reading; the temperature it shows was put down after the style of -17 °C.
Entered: -20 °C
